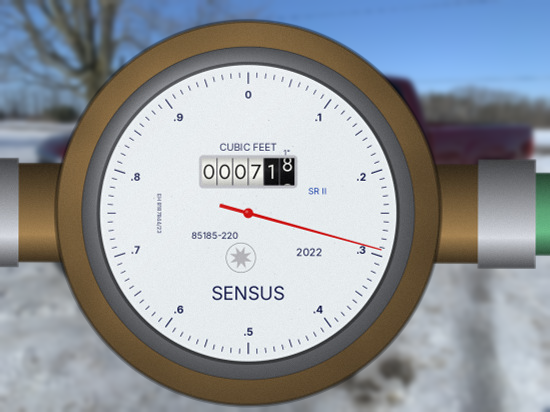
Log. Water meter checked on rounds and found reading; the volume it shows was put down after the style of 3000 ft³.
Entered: 718.29 ft³
